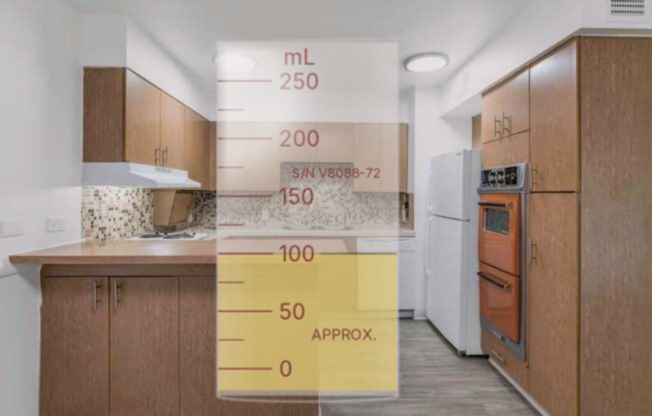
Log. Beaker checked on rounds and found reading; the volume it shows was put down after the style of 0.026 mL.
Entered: 100 mL
